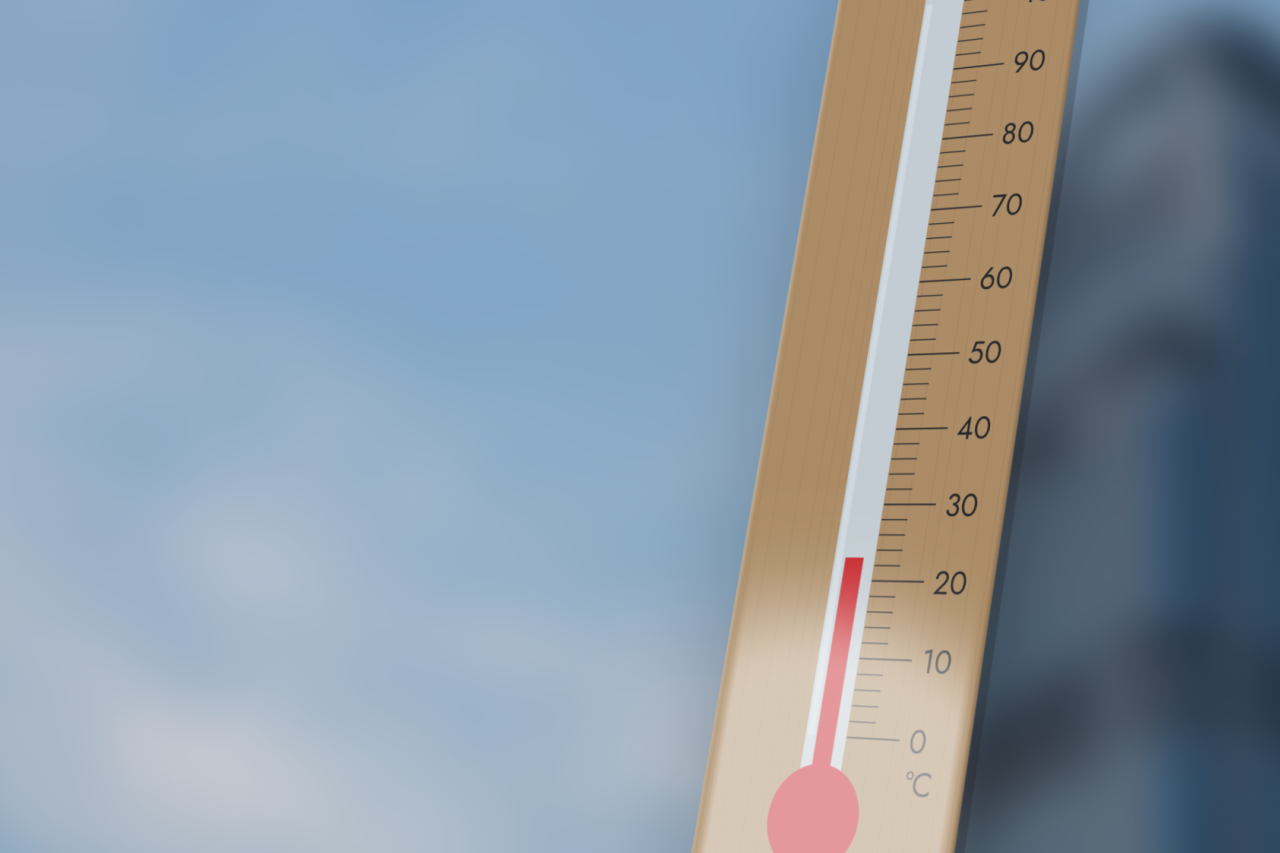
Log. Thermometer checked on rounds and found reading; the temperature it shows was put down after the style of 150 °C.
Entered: 23 °C
